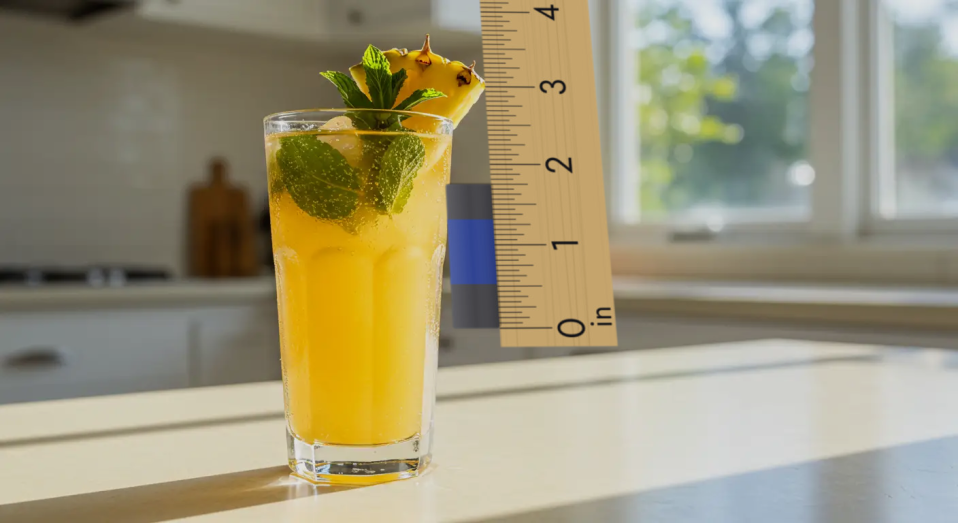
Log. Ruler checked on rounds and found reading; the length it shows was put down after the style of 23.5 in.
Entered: 1.75 in
